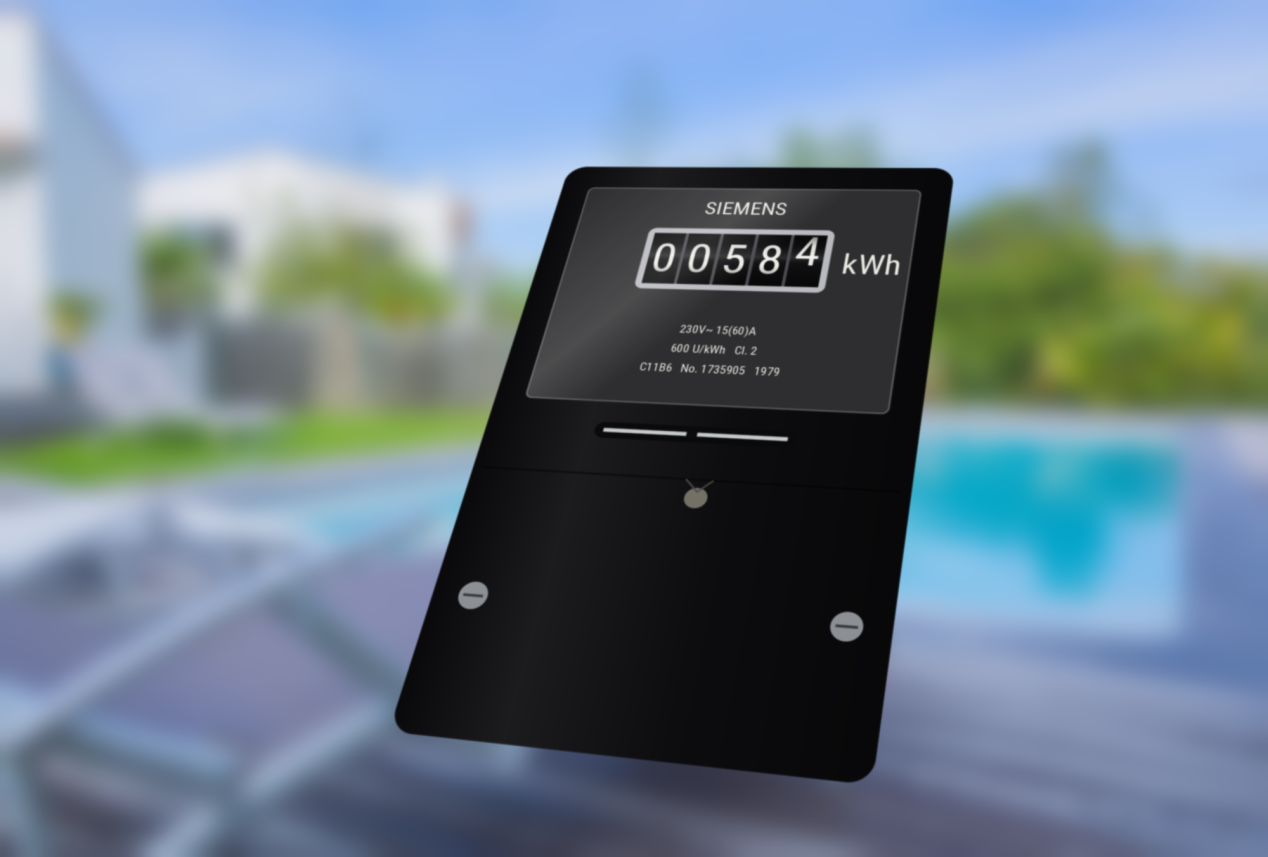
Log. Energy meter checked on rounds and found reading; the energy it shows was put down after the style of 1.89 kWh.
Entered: 584 kWh
